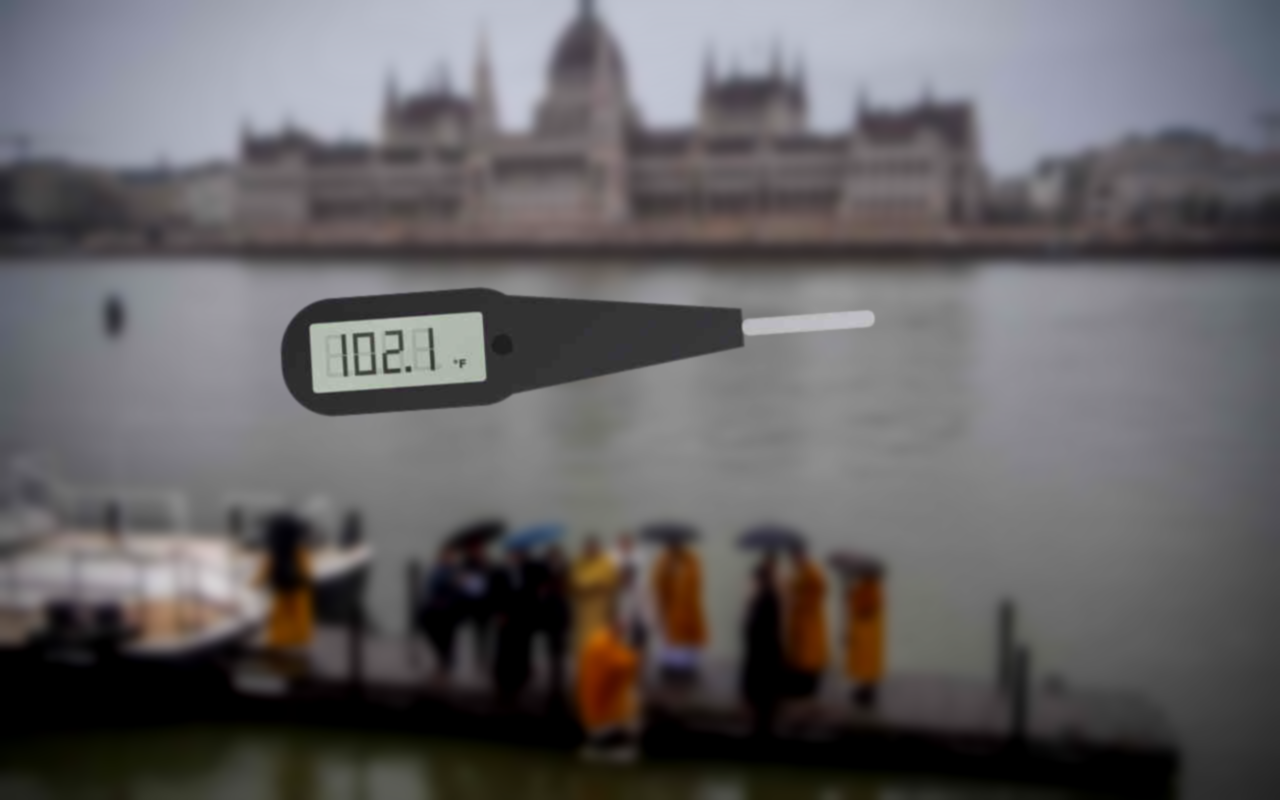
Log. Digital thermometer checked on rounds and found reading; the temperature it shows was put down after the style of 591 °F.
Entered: 102.1 °F
